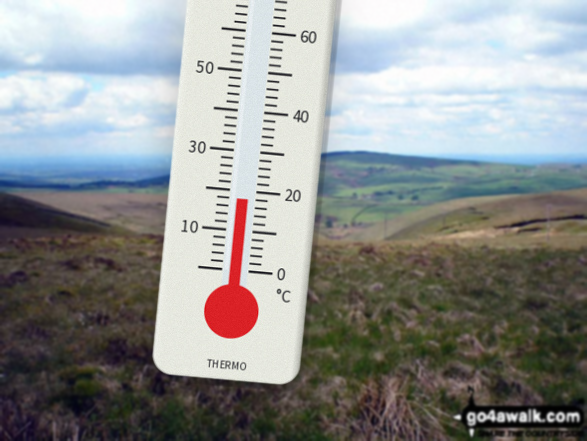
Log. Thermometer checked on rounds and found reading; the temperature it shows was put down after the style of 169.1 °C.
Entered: 18 °C
